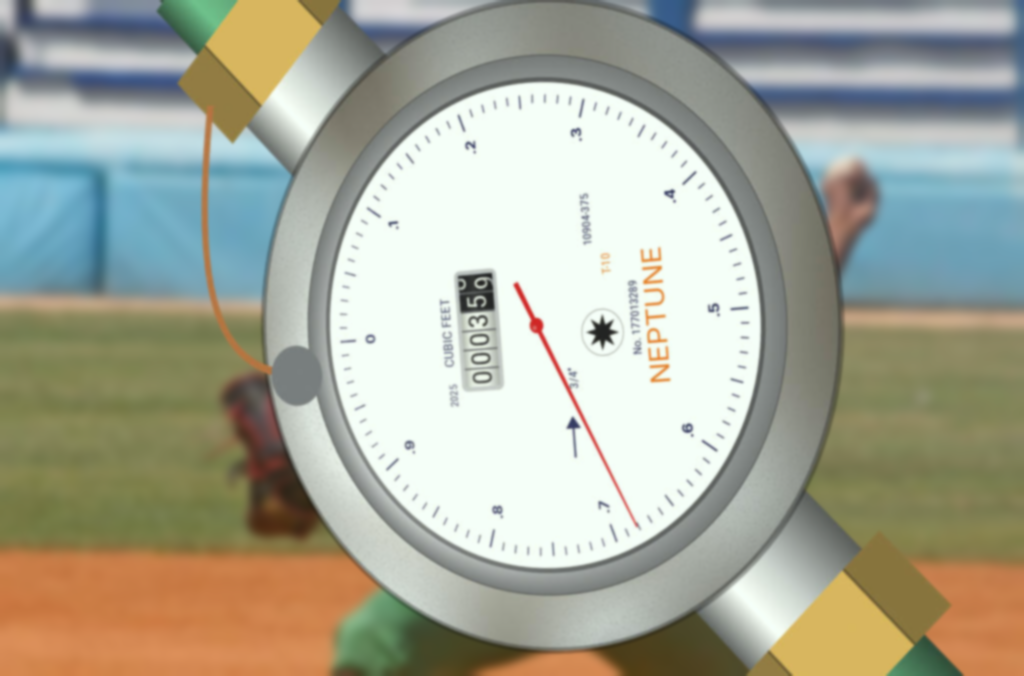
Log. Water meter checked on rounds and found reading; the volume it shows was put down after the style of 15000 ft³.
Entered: 358.68 ft³
